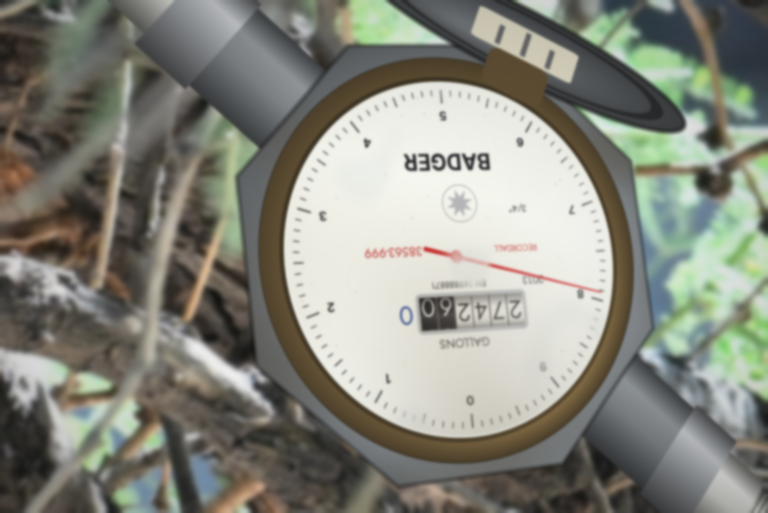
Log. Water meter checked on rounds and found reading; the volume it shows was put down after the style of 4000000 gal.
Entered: 2742597.9 gal
